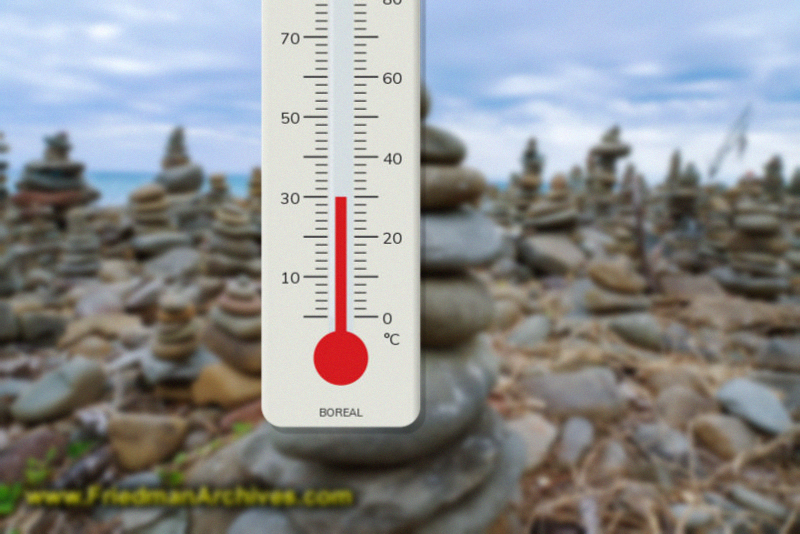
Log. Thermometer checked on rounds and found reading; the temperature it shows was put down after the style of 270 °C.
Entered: 30 °C
